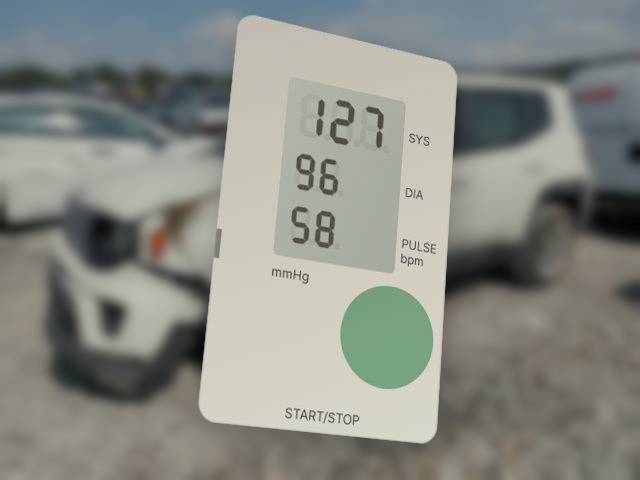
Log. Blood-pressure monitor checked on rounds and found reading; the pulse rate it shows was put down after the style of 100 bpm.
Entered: 58 bpm
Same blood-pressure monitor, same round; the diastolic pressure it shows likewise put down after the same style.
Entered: 96 mmHg
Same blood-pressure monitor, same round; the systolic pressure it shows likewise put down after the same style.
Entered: 127 mmHg
